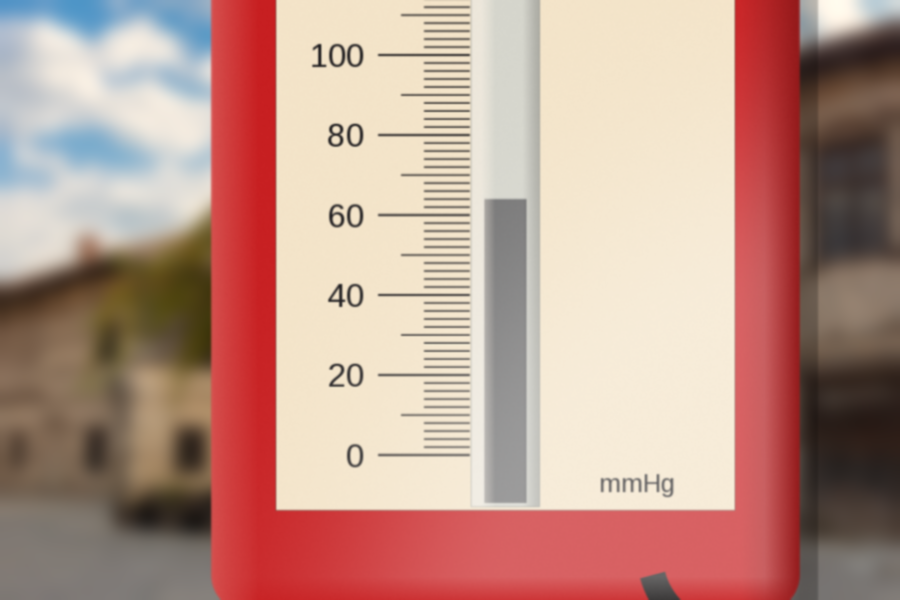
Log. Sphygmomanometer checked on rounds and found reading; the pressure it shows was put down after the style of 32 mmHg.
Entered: 64 mmHg
